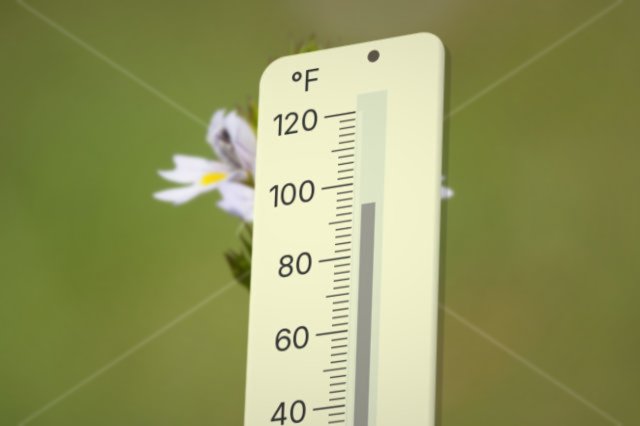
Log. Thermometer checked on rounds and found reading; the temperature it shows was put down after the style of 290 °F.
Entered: 94 °F
